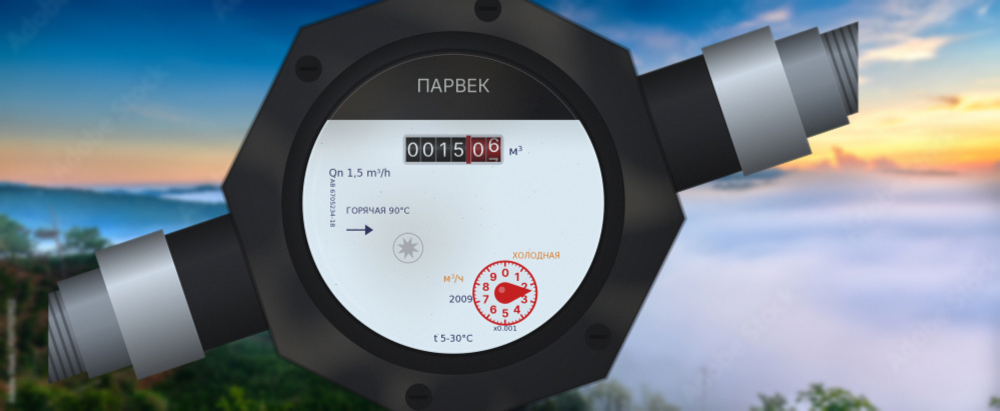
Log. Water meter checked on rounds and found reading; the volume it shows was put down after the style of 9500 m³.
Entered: 15.062 m³
